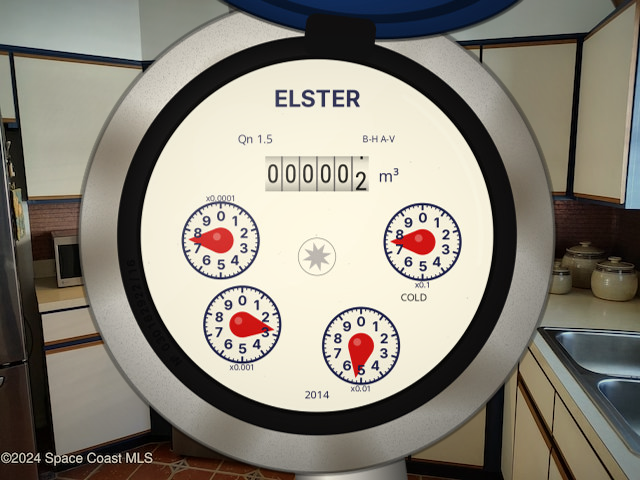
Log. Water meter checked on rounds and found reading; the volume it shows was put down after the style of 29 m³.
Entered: 1.7527 m³
